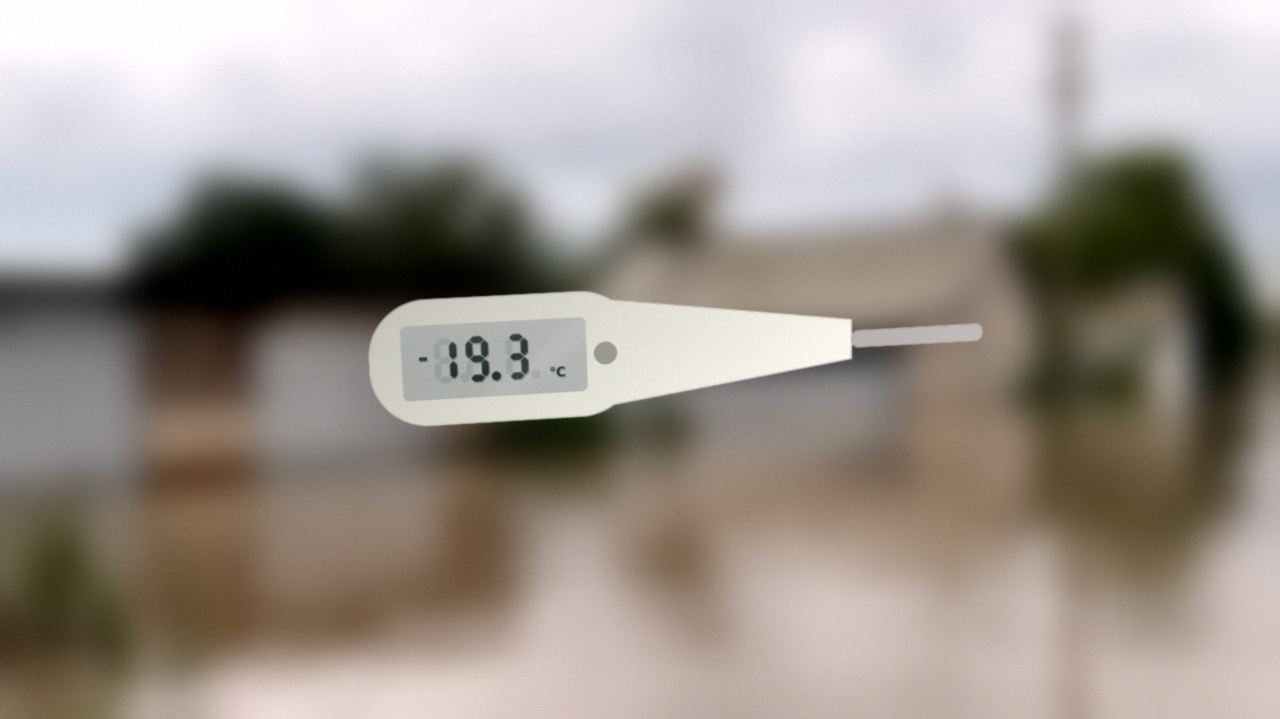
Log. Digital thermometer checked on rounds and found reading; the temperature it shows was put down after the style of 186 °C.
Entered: -19.3 °C
